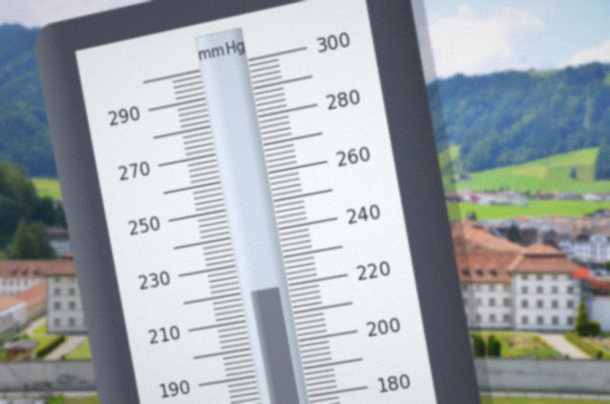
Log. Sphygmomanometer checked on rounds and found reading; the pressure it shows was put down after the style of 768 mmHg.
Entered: 220 mmHg
